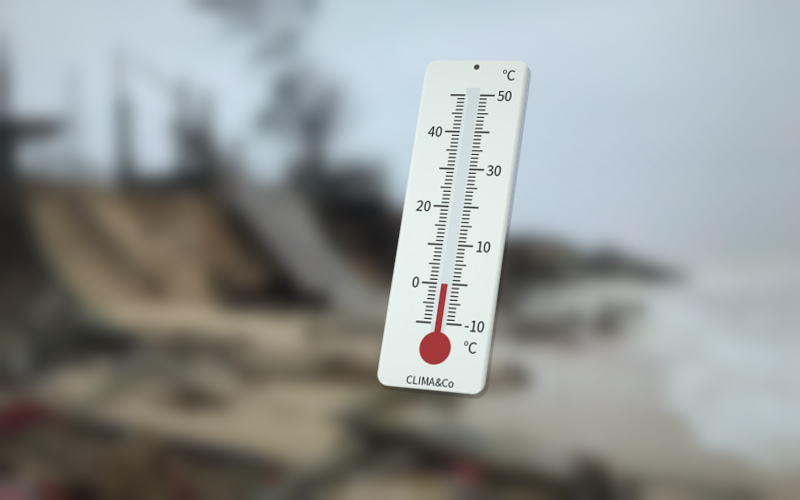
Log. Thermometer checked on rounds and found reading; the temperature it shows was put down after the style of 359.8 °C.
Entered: 0 °C
